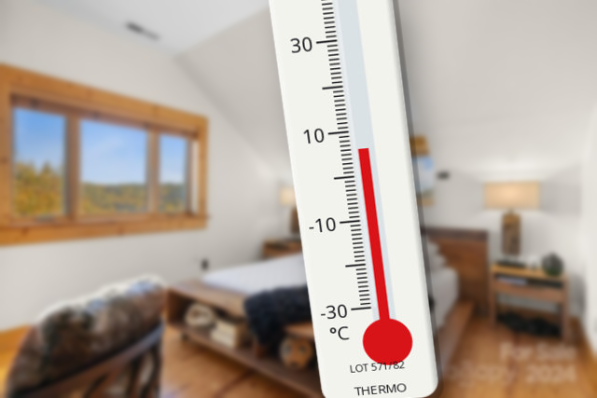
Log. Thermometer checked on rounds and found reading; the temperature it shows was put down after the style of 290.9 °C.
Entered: 6 °C
